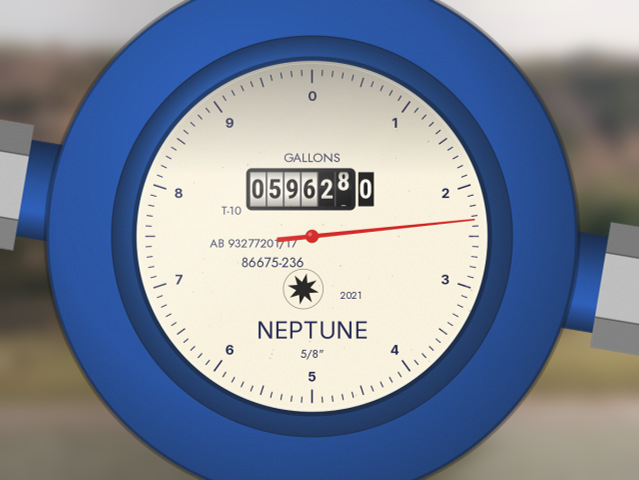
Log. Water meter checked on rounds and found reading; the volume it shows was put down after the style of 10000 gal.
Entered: 596282.3 gal
